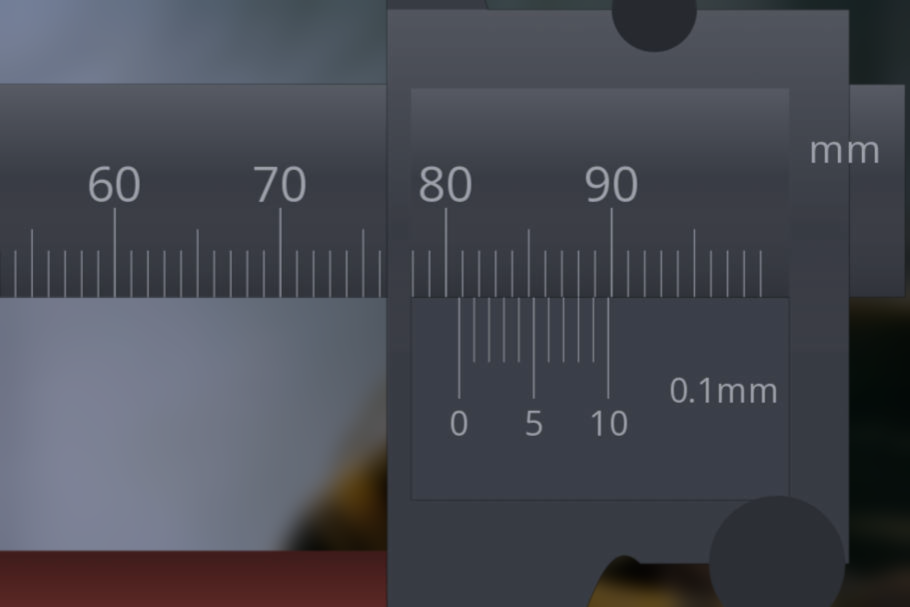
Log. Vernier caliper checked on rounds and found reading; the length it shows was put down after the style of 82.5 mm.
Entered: 80.8 mm
